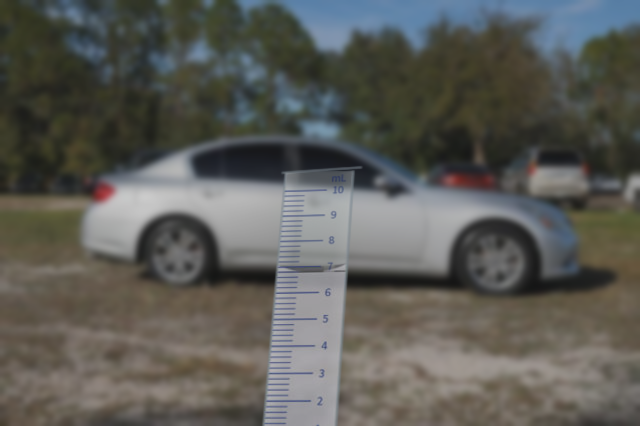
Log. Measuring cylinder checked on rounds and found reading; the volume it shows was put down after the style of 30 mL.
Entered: 6.8 mL
